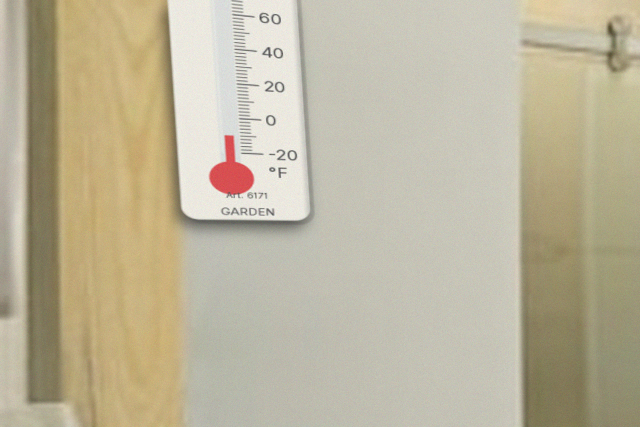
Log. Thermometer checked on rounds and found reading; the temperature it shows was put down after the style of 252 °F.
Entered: -10 °F
